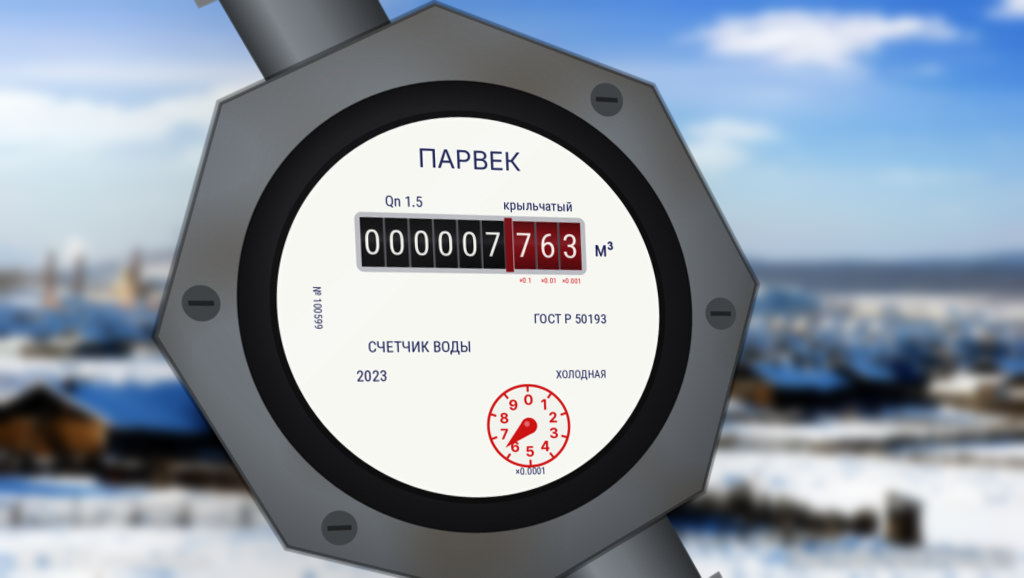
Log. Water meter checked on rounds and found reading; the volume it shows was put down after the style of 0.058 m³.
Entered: 7.7636 m³
